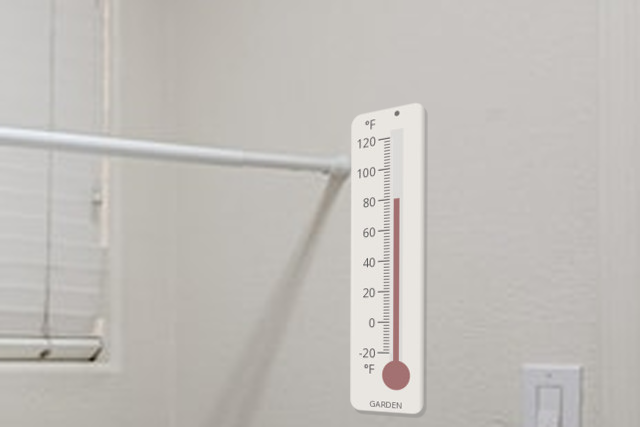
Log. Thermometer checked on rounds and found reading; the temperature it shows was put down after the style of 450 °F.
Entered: 80 °F
